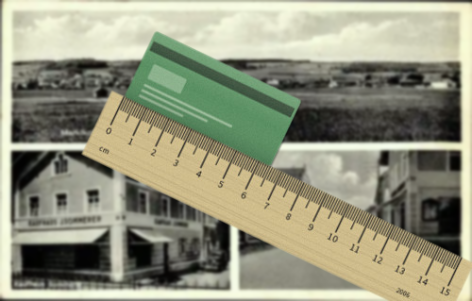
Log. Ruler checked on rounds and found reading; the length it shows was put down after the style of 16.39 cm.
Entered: 6.5 cm
